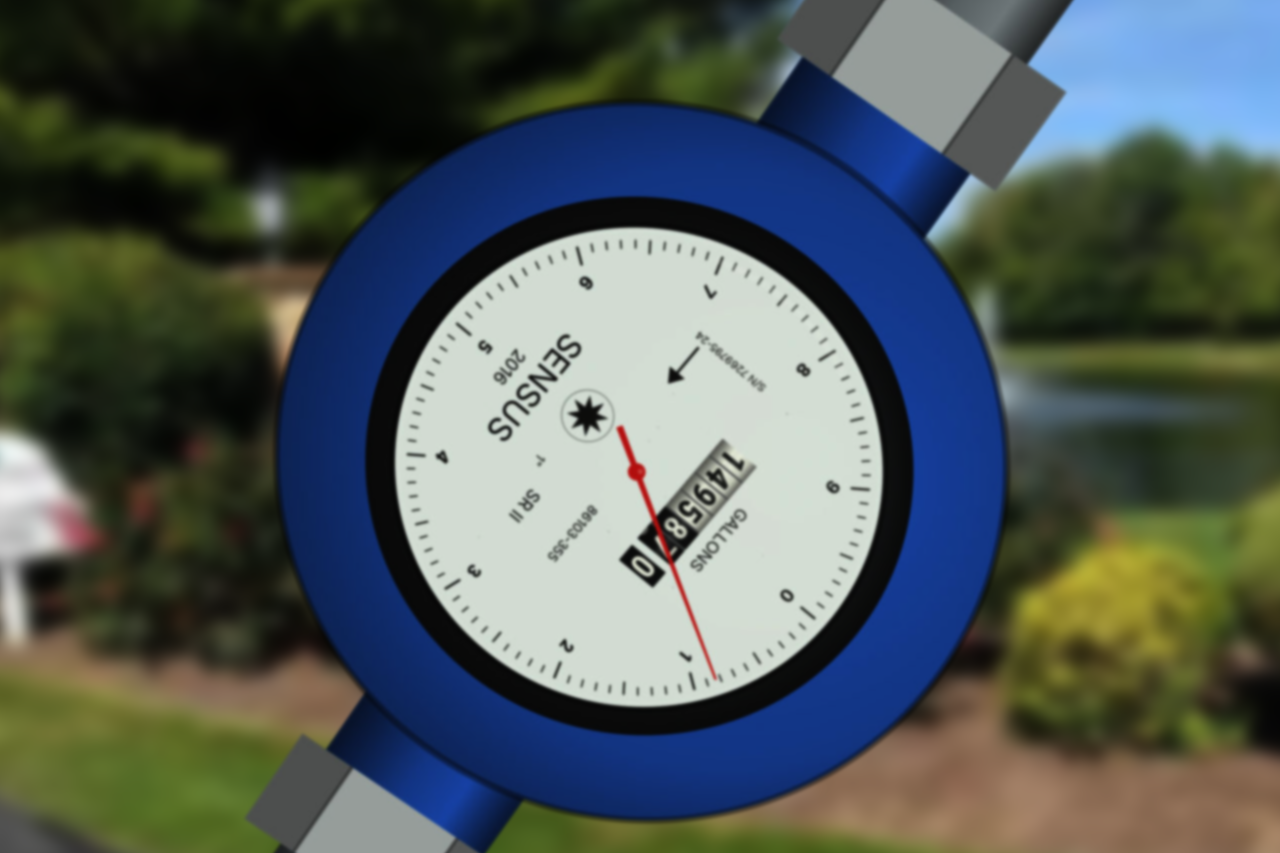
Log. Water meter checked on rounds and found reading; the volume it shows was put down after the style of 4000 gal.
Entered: 1495870.8 gal
